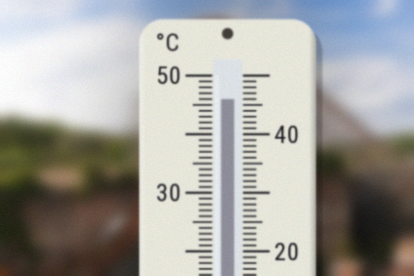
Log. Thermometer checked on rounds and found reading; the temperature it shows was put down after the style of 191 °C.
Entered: 46 °C
